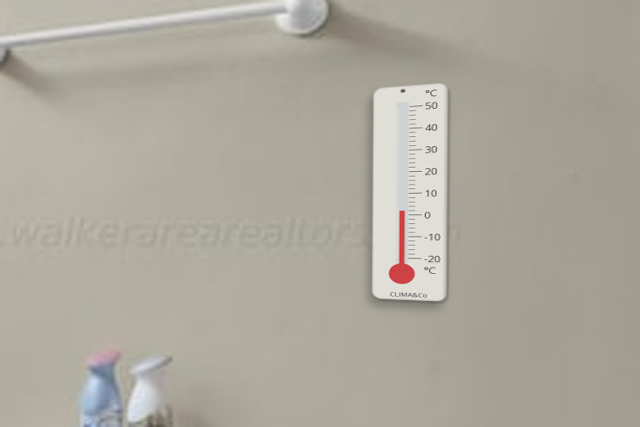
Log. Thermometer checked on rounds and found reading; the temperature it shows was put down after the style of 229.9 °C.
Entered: 2 °C
